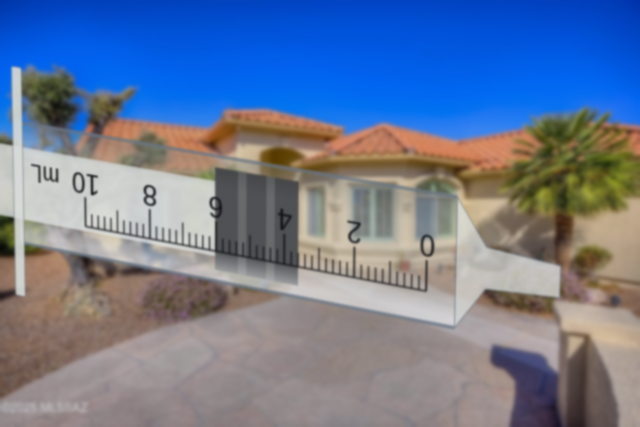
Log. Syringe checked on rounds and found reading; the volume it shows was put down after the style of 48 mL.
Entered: 3.6 mL
